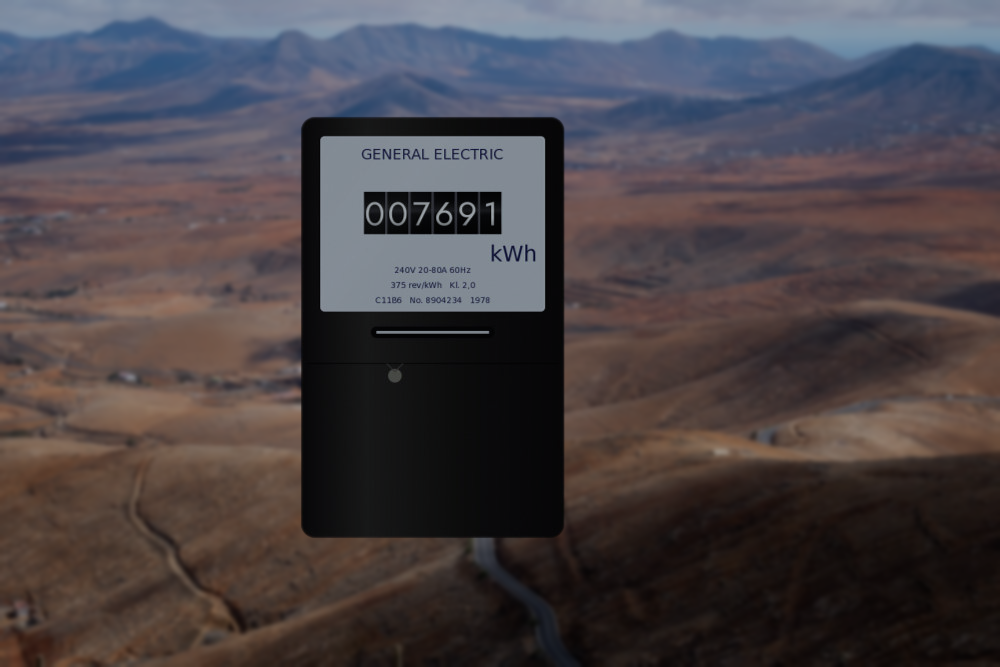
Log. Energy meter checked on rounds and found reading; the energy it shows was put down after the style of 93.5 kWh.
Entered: 7691 kWh
